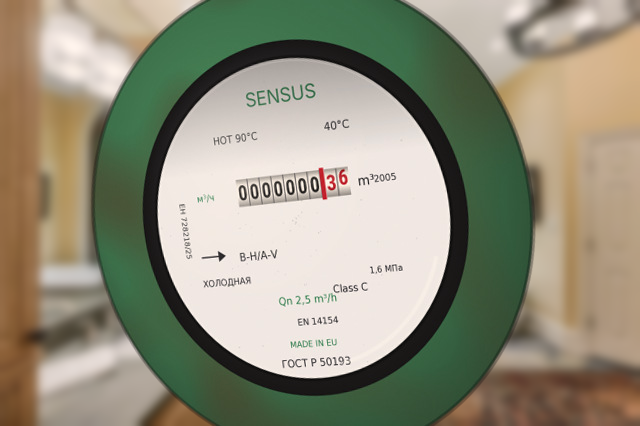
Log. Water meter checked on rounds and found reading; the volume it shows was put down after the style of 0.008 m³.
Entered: 0.36 m³
